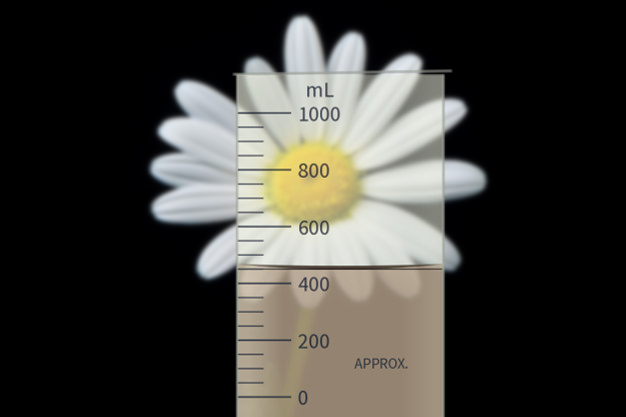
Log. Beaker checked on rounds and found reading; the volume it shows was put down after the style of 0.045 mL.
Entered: 450 mL
